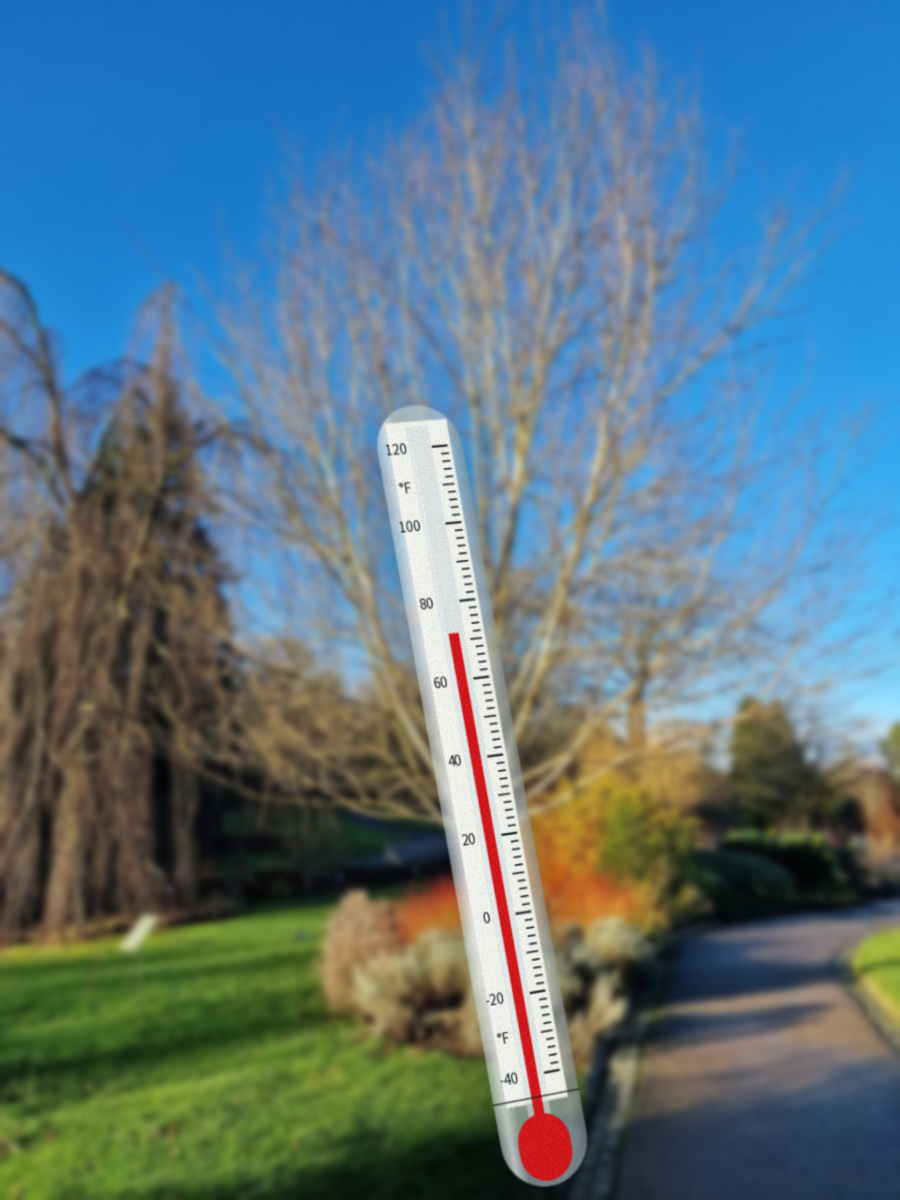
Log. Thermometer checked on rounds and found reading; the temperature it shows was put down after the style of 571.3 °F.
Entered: 72 °F
